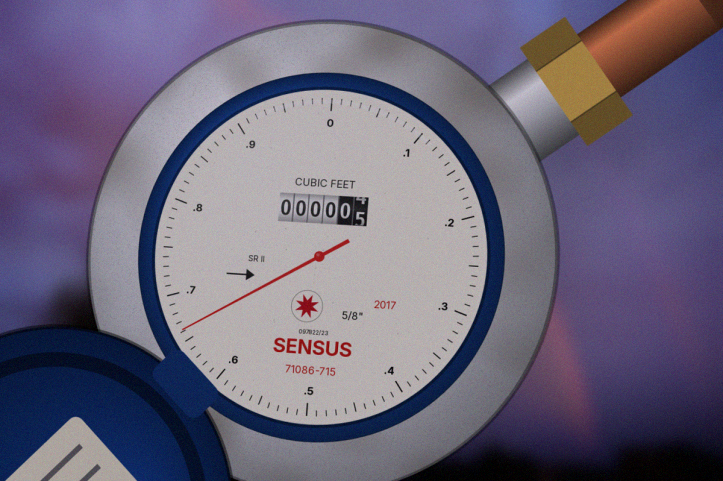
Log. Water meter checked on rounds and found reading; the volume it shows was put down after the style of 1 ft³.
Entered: 4.66 ft³
